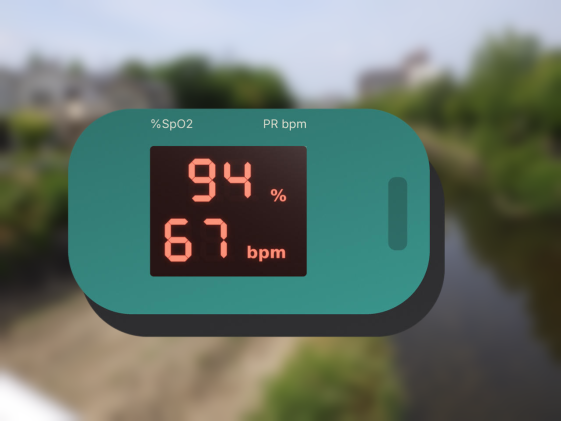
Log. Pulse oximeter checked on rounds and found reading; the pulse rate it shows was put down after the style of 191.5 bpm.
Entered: 67 bpm
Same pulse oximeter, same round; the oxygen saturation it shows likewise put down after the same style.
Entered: 94 %
